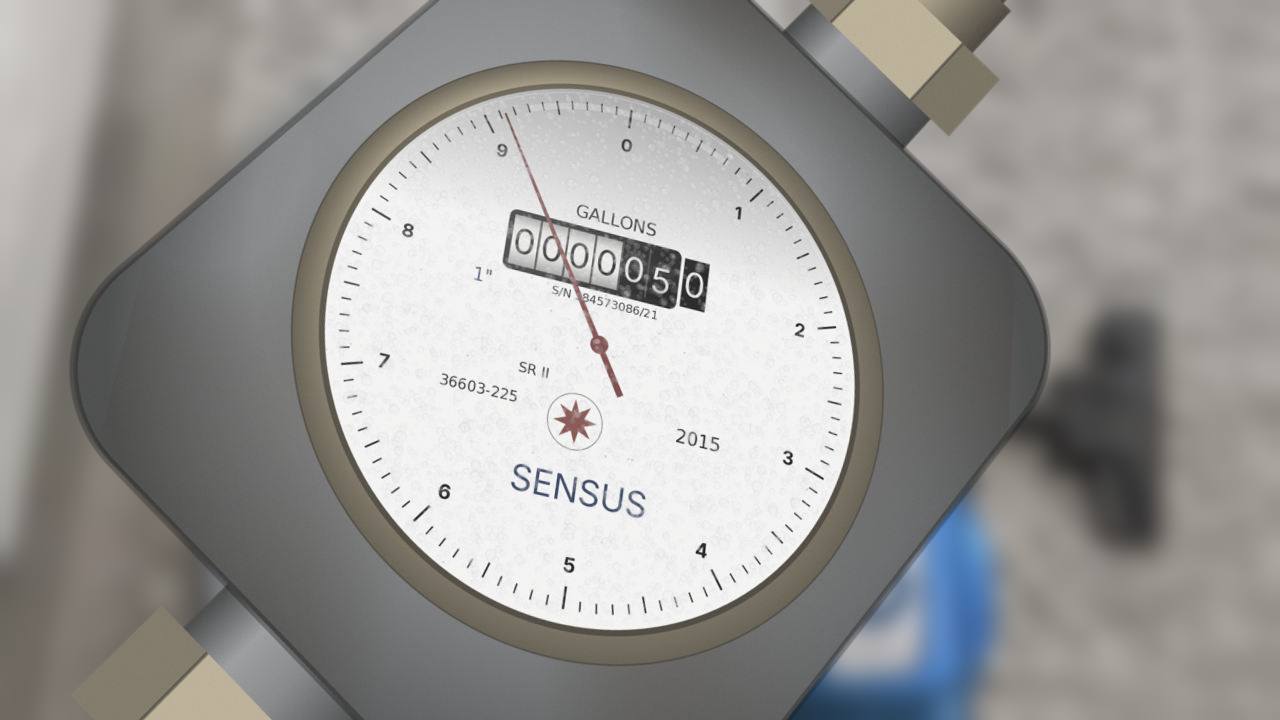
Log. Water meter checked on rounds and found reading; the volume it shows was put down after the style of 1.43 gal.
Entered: 49.1 gal
